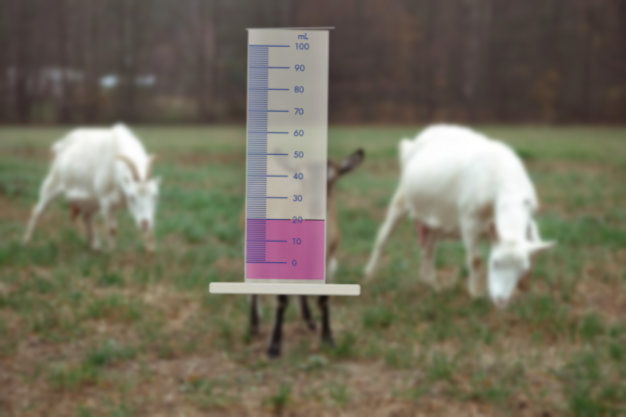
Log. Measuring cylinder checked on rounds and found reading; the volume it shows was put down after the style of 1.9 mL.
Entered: 20 mL
